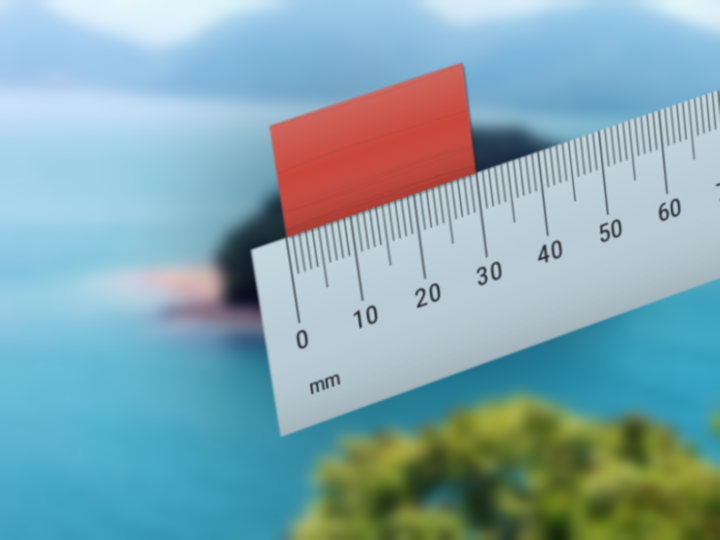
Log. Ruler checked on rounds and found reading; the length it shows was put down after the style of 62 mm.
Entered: 30 mm
